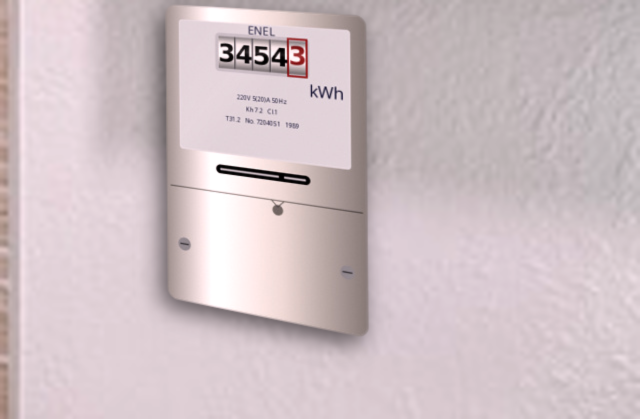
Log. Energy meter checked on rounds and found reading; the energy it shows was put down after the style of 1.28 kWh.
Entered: 3454.3 kWh
